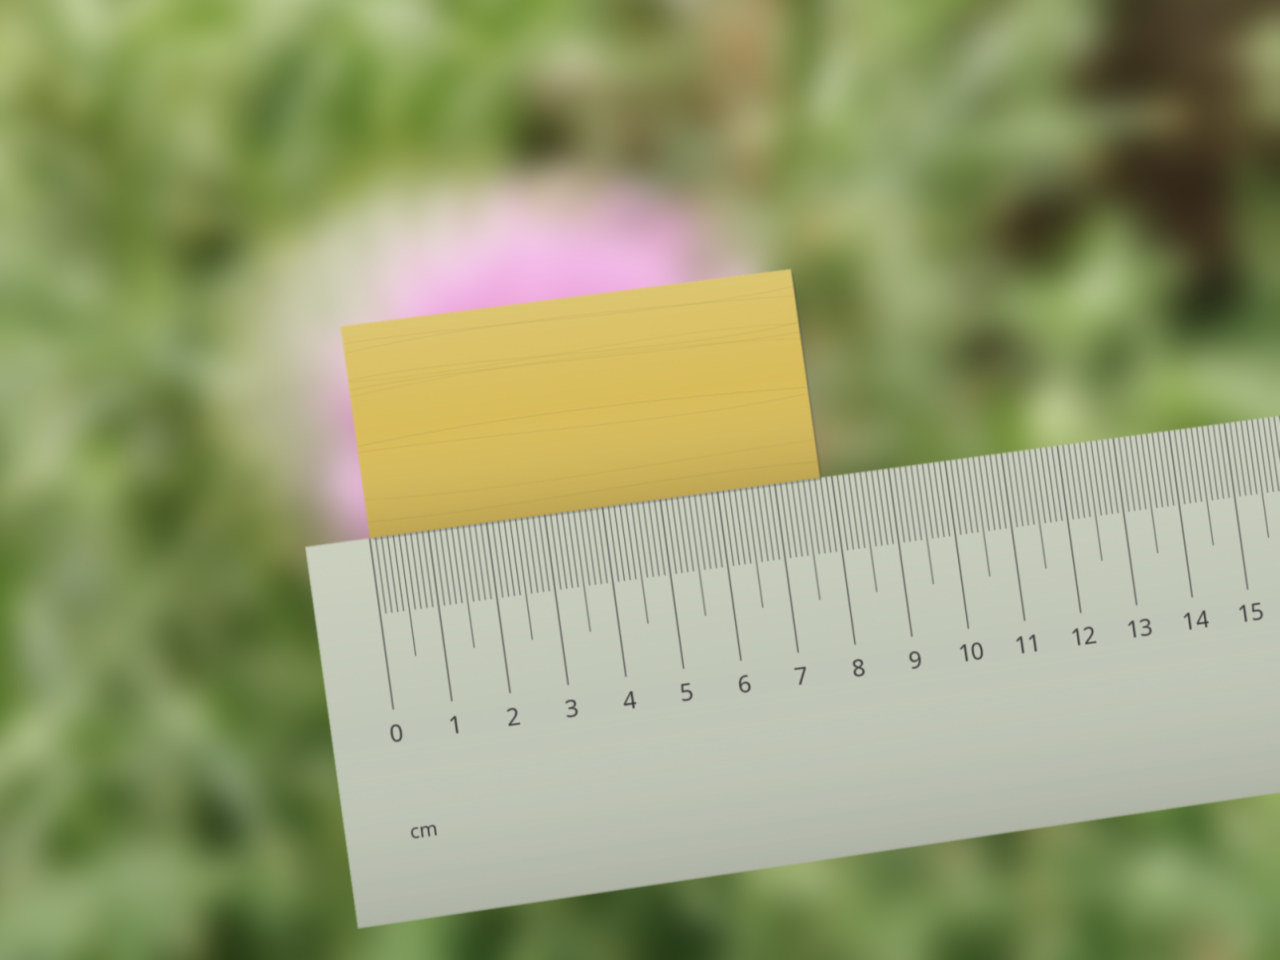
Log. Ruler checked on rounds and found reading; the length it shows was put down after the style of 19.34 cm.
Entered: 7.8 cm
